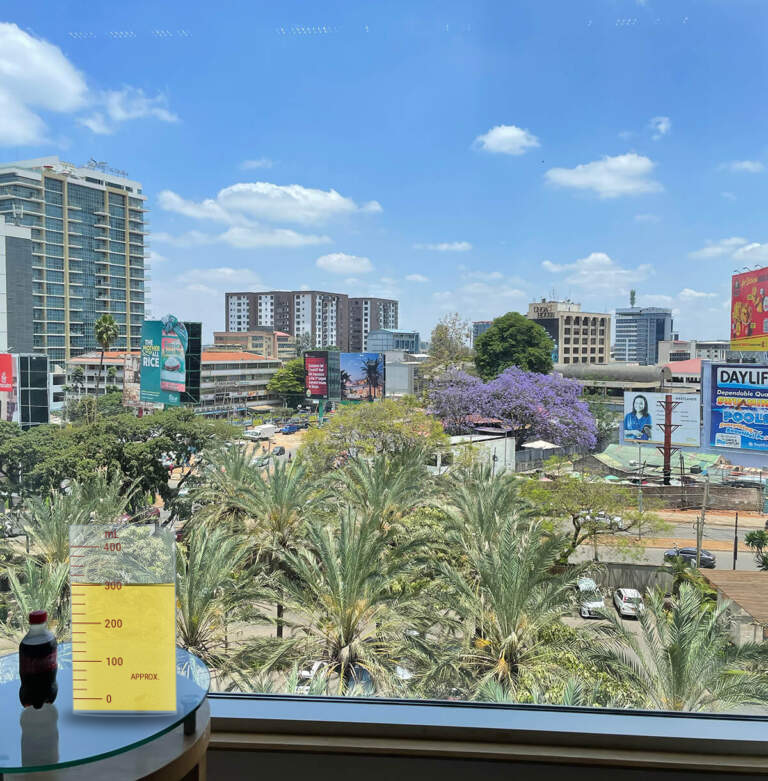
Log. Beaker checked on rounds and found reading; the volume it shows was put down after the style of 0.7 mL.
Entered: 300 mL
